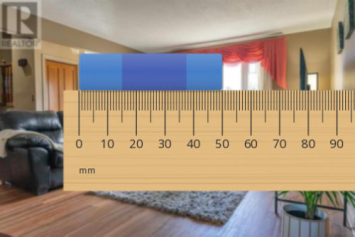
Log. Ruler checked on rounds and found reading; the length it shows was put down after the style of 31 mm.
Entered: 50 mm
